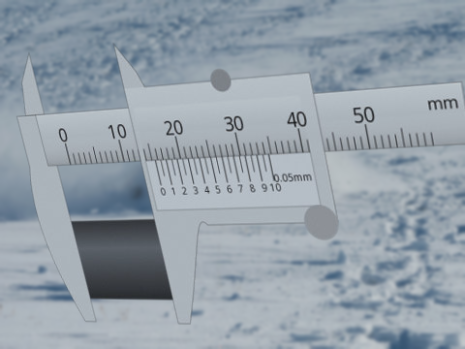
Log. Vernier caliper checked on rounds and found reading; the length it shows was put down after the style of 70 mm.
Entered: 15.6 mm
